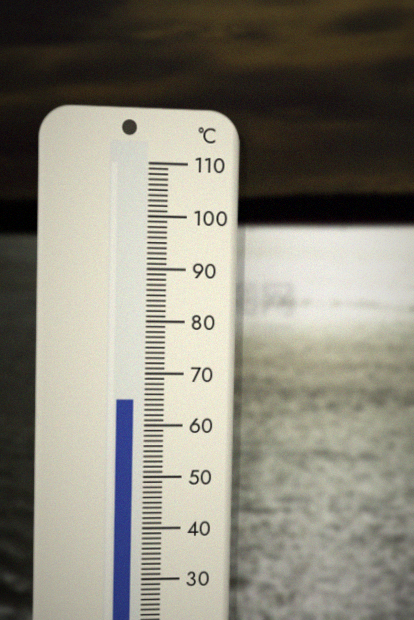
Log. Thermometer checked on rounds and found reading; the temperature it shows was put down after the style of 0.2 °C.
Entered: 65 °C
